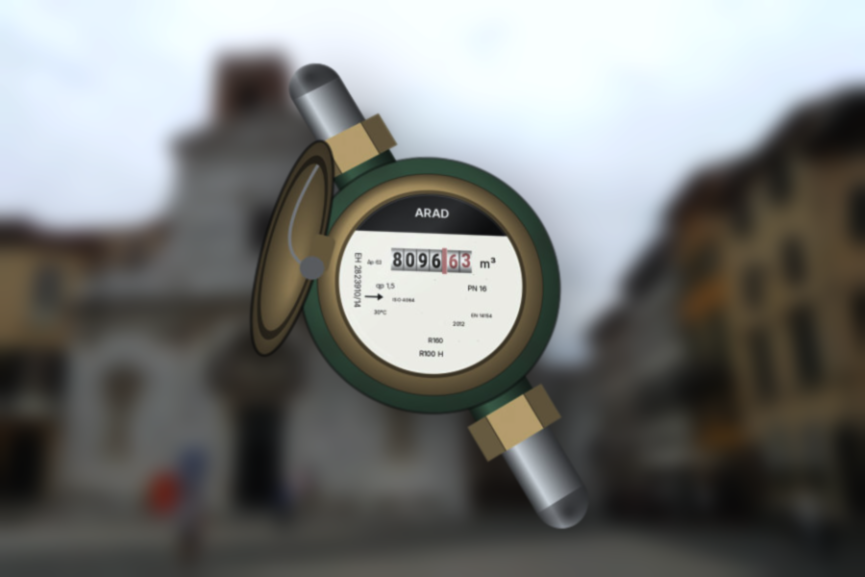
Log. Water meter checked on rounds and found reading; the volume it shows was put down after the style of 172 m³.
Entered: 8096.63 m³
